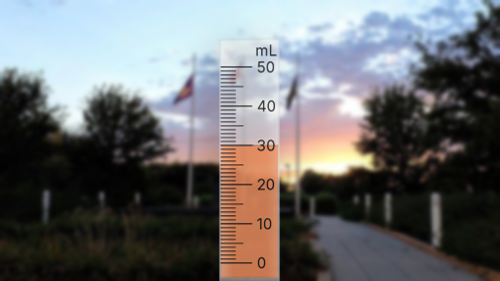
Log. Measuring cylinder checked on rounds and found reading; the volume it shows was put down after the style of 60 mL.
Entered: 30 mL
